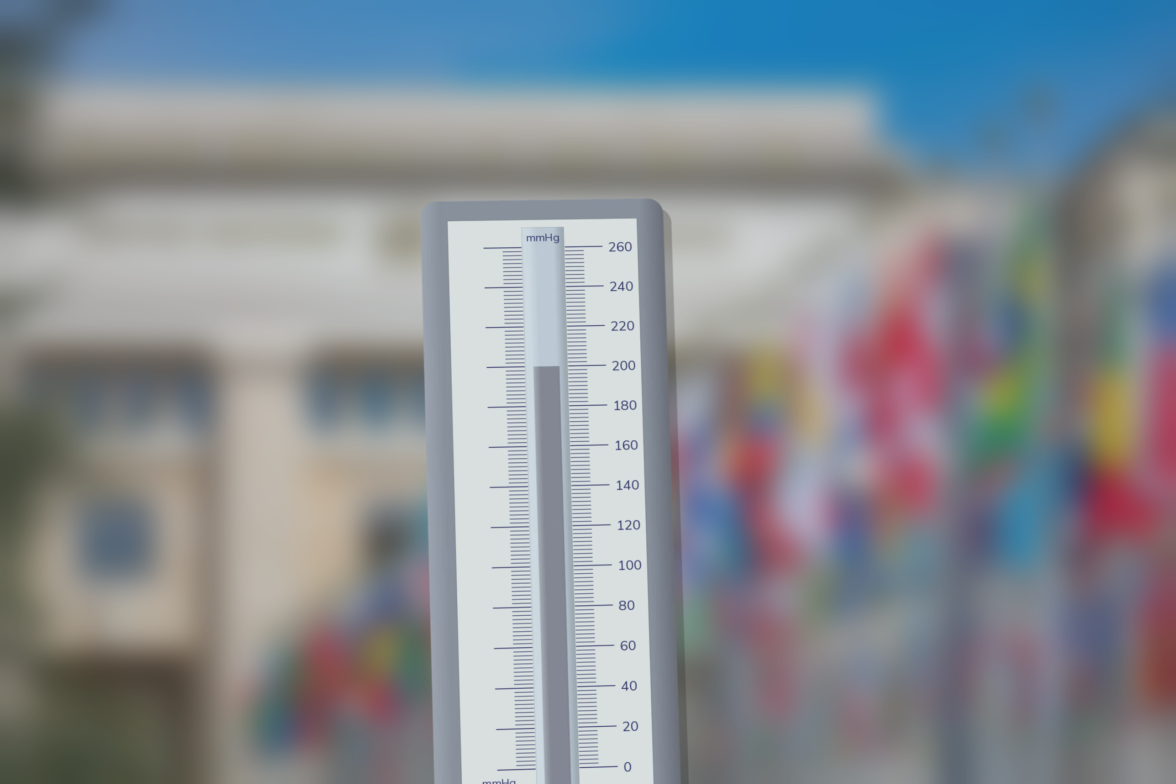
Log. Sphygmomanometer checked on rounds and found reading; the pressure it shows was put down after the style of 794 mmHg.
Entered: 200 mmHg
